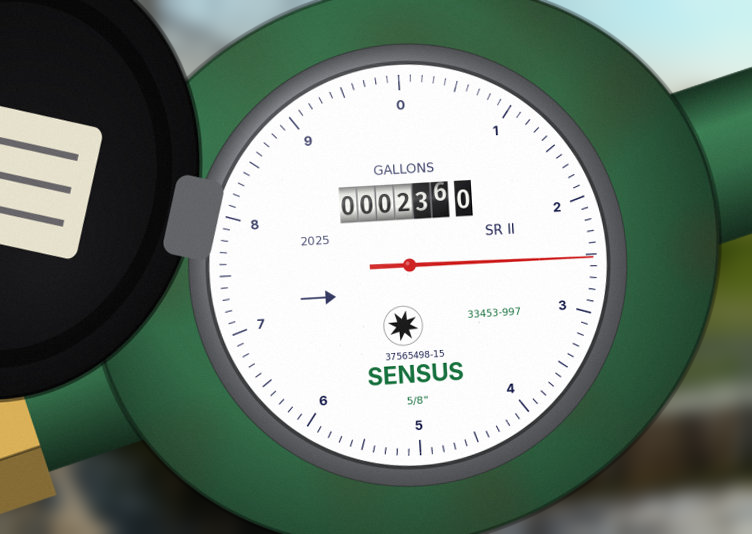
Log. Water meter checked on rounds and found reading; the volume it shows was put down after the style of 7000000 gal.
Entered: 2362.5 gal
